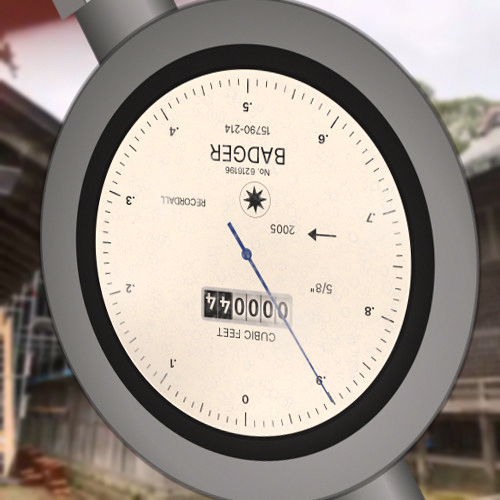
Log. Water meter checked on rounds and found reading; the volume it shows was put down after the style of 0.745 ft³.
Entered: 43.90 ft³
